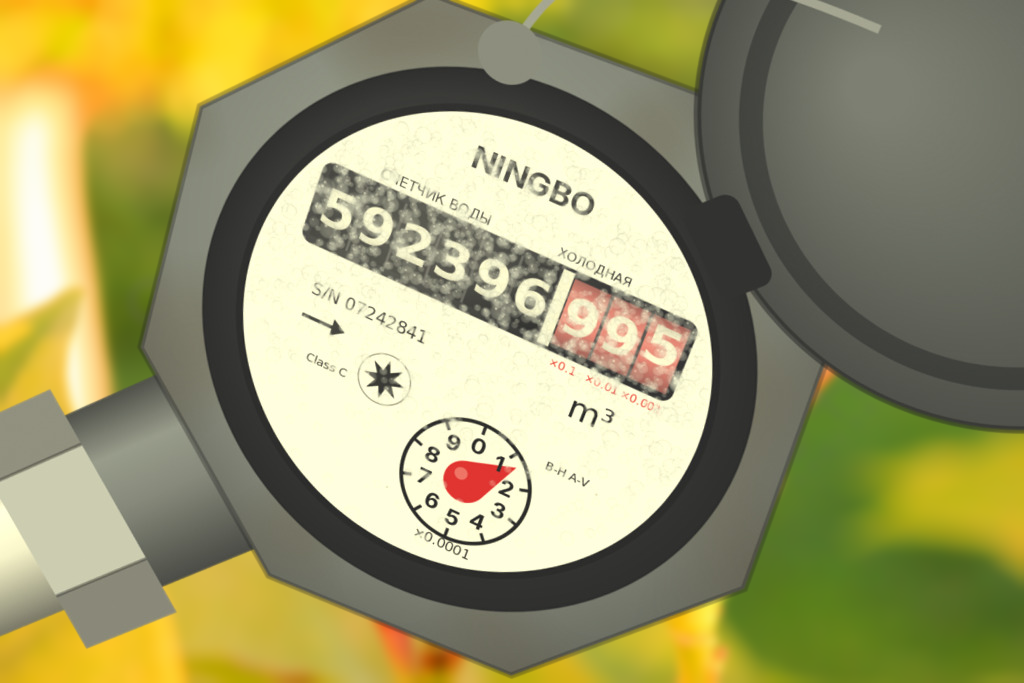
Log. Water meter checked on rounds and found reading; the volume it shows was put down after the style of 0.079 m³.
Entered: 592396.9951 m³
